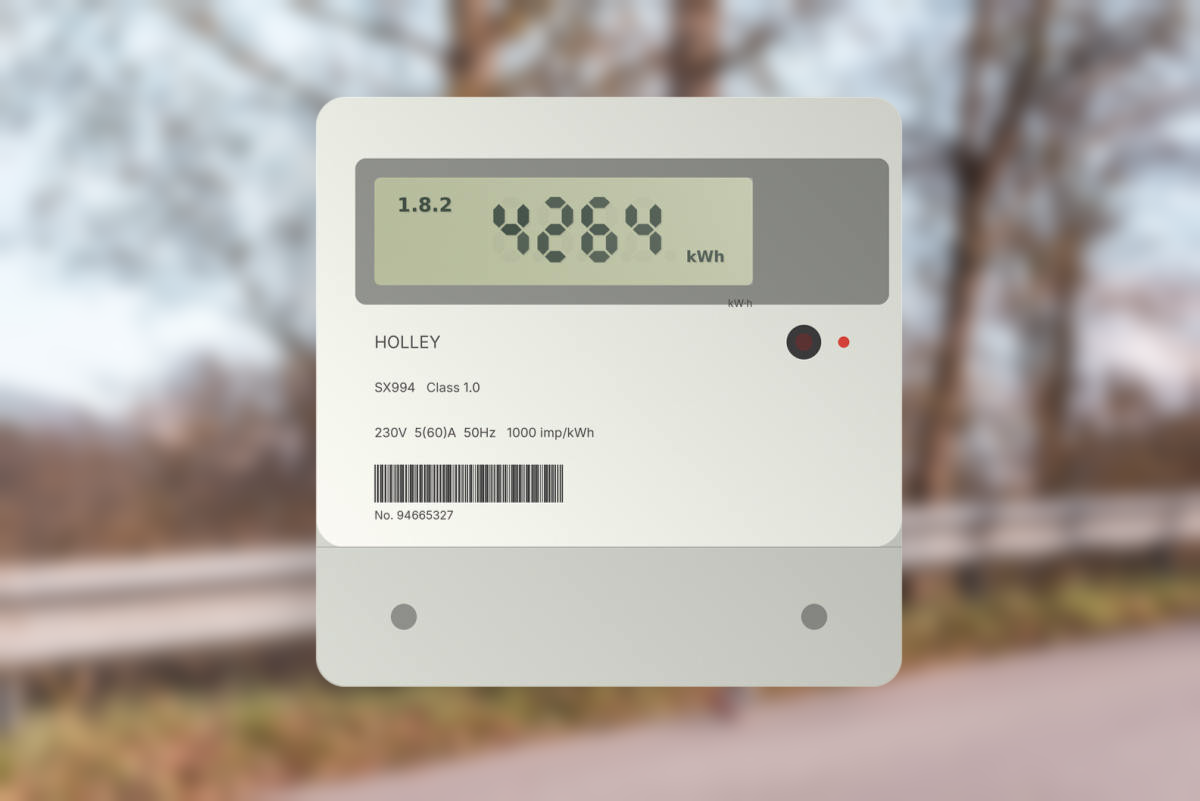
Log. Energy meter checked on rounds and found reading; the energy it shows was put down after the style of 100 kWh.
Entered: 4264 kWh
